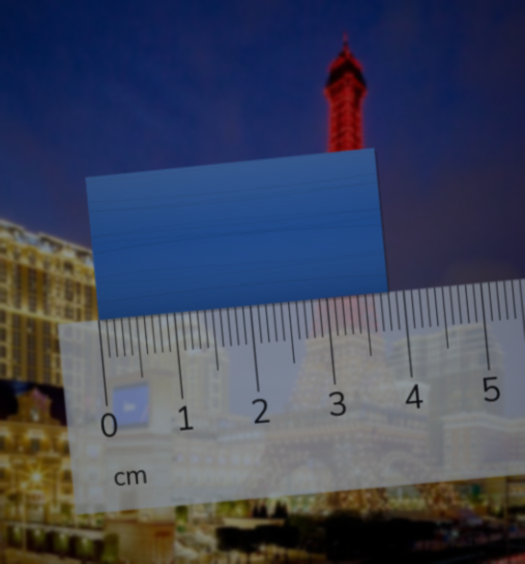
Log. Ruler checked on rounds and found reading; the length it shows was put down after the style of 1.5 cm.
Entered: 3.8 cm
